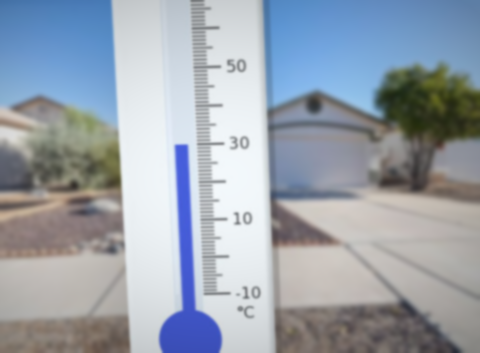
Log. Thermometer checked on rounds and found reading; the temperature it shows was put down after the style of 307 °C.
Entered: 30 °C
